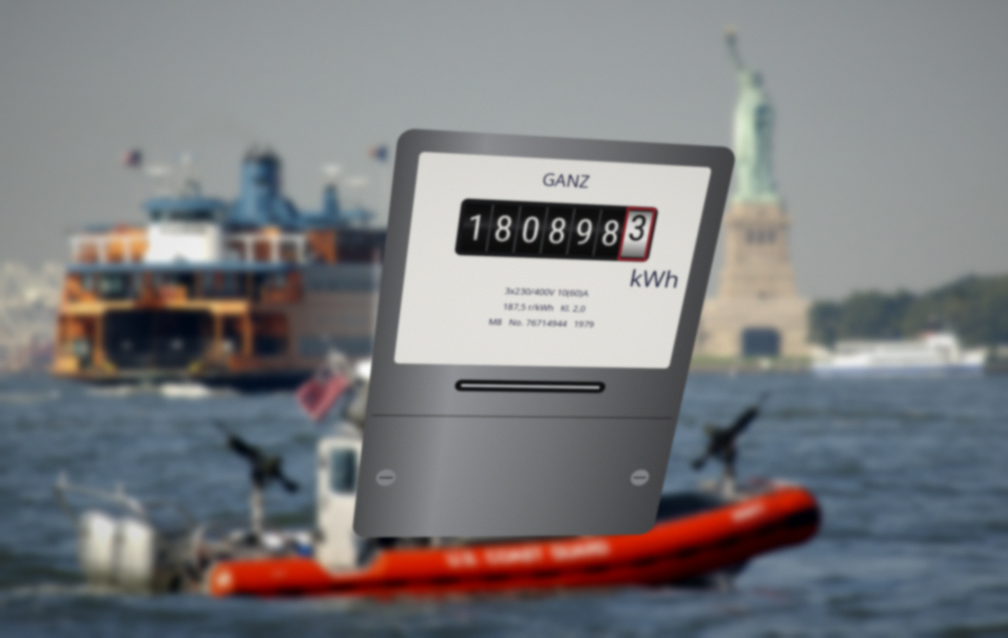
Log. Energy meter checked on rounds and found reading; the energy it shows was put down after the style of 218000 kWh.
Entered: 180898.3 kWh
